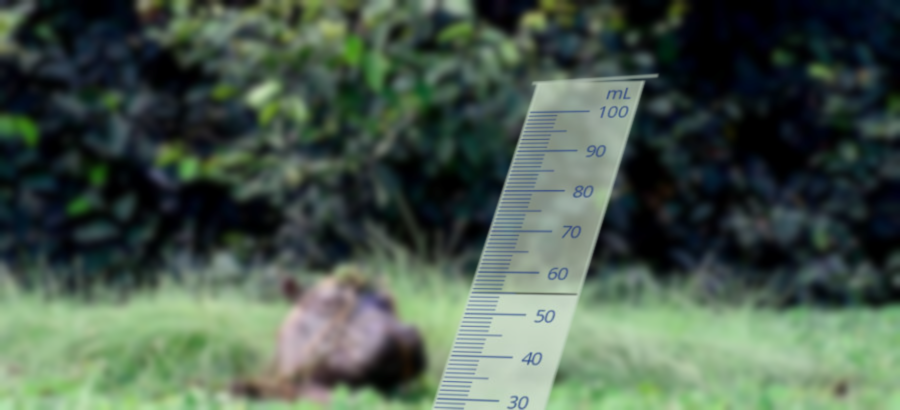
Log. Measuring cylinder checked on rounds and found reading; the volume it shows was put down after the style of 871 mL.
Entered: 55 mL
